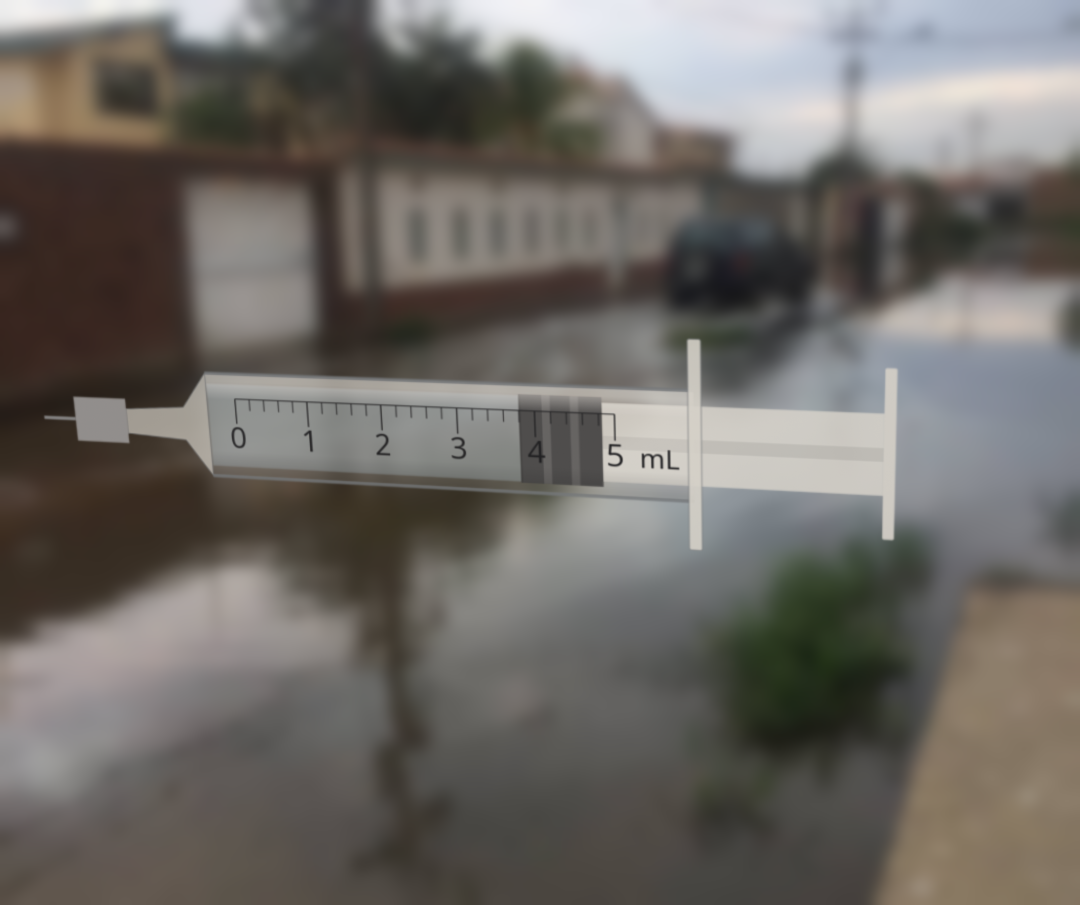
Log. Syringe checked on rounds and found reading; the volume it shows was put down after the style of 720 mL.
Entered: 3.8 mL
